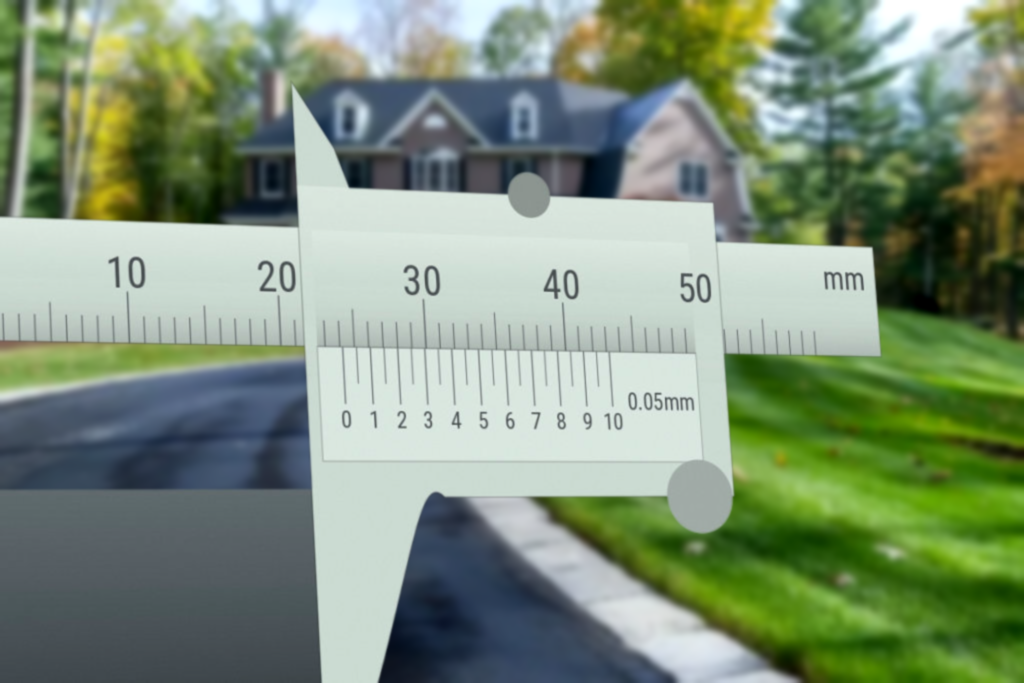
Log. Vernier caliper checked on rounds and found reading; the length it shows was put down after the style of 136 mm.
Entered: 24.2 mm
